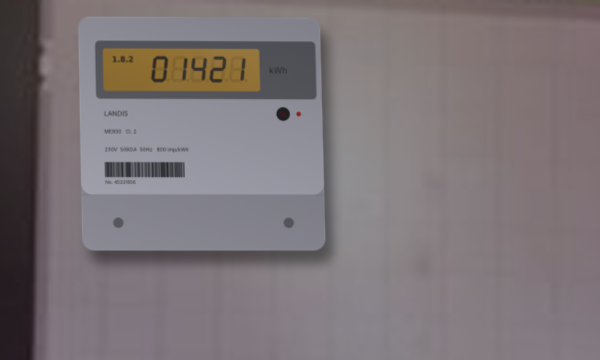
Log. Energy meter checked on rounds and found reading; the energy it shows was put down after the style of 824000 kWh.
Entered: 1421 kWh
